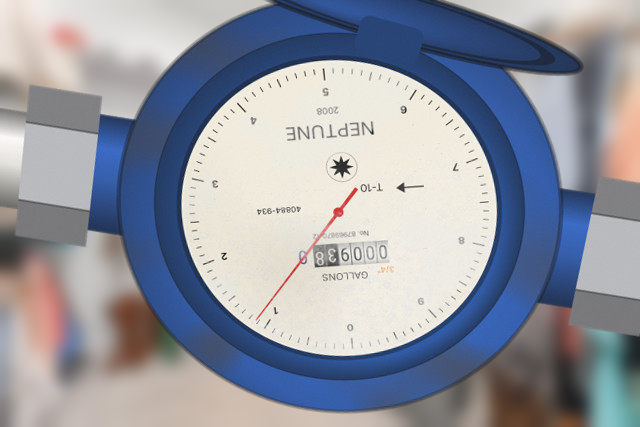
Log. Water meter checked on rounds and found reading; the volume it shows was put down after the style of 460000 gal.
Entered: 9381.1 gal
